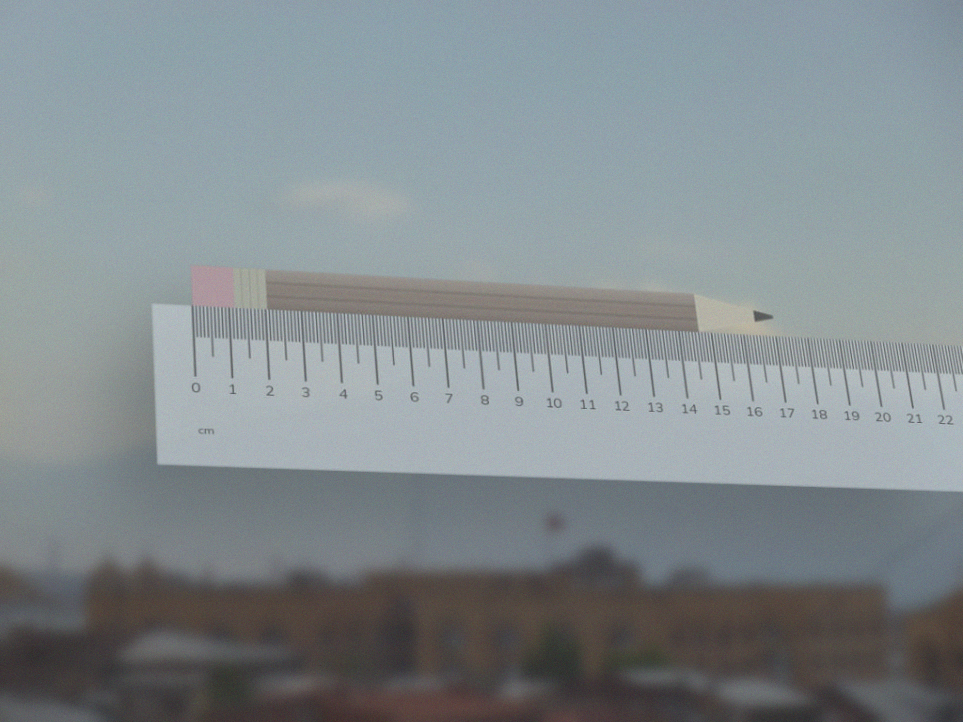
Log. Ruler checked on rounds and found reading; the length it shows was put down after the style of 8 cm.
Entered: 17 cm
